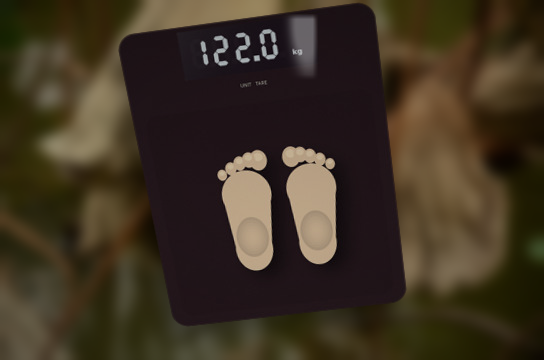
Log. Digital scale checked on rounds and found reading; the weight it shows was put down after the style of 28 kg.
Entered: 122.0 kg
